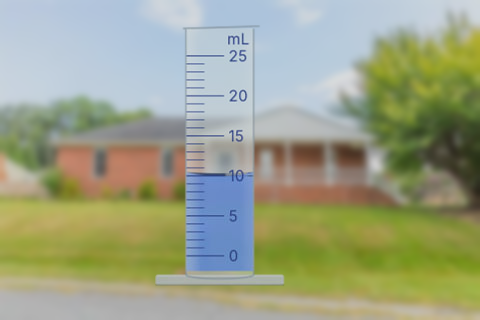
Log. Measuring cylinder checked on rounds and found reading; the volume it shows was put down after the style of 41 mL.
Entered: 10 mL
